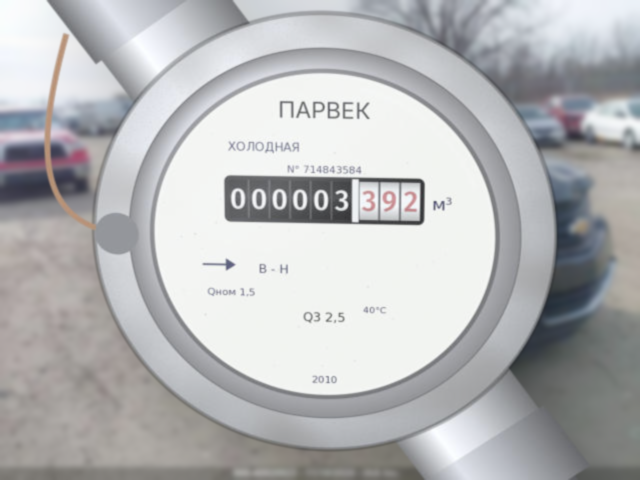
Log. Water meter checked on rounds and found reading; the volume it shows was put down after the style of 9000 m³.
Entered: 3.392 m³
